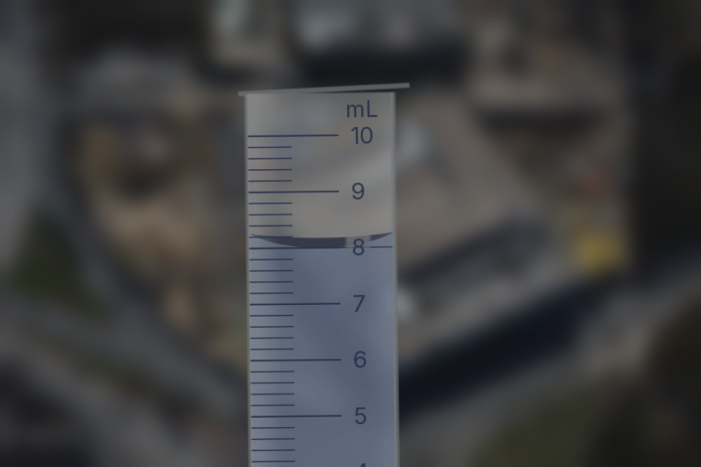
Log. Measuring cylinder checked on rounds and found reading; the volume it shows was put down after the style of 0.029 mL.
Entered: 8 mL
